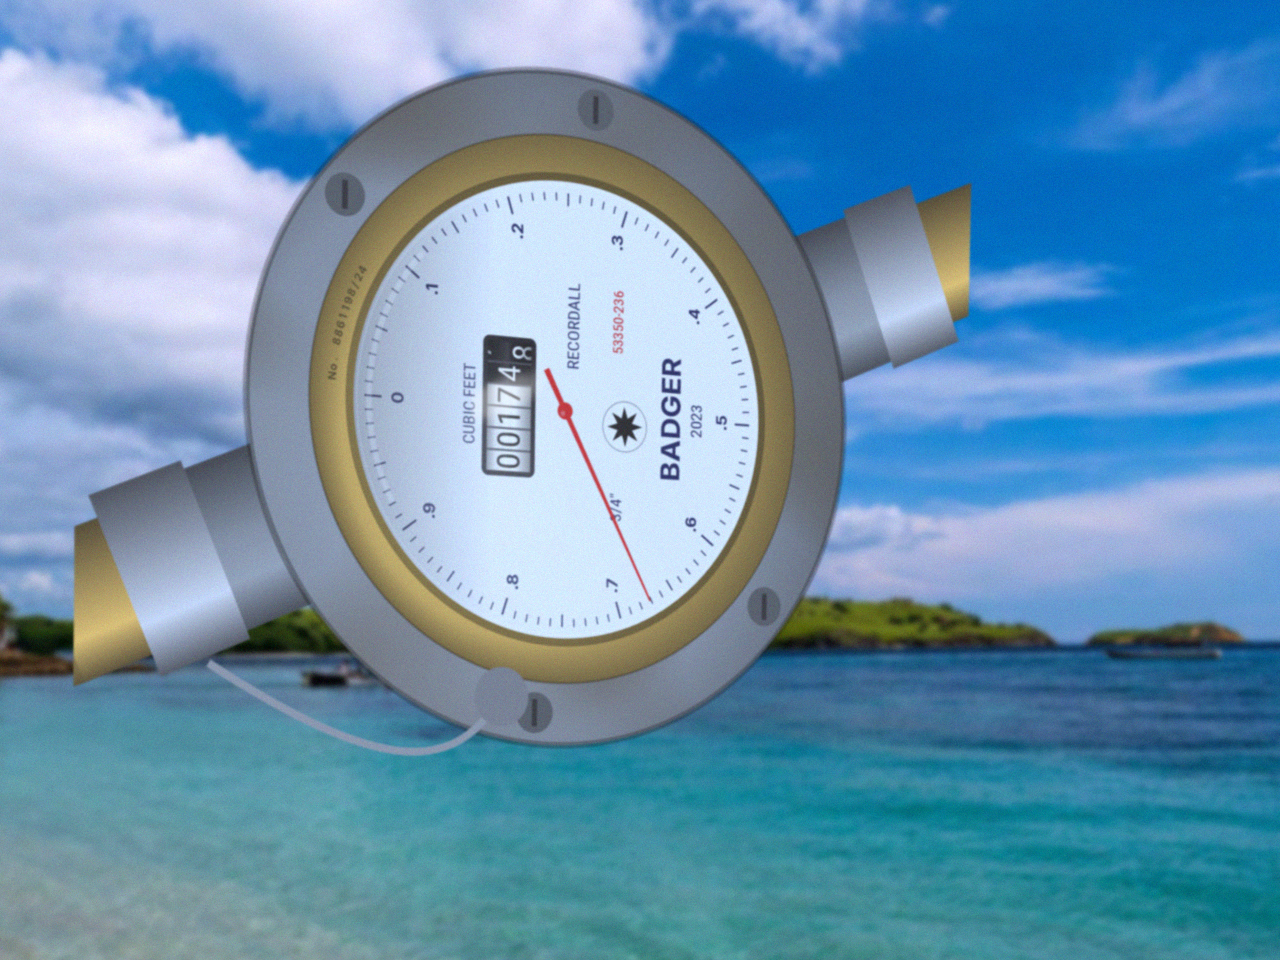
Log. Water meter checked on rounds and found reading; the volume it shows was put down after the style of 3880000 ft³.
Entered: 1747.67 ft³
